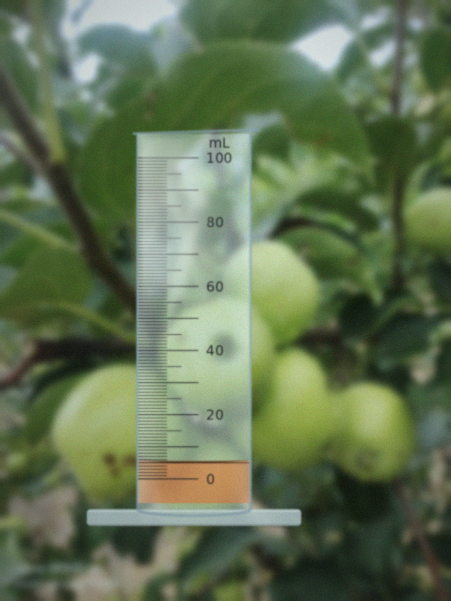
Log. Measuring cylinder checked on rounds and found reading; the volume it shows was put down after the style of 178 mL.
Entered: 5 mL
